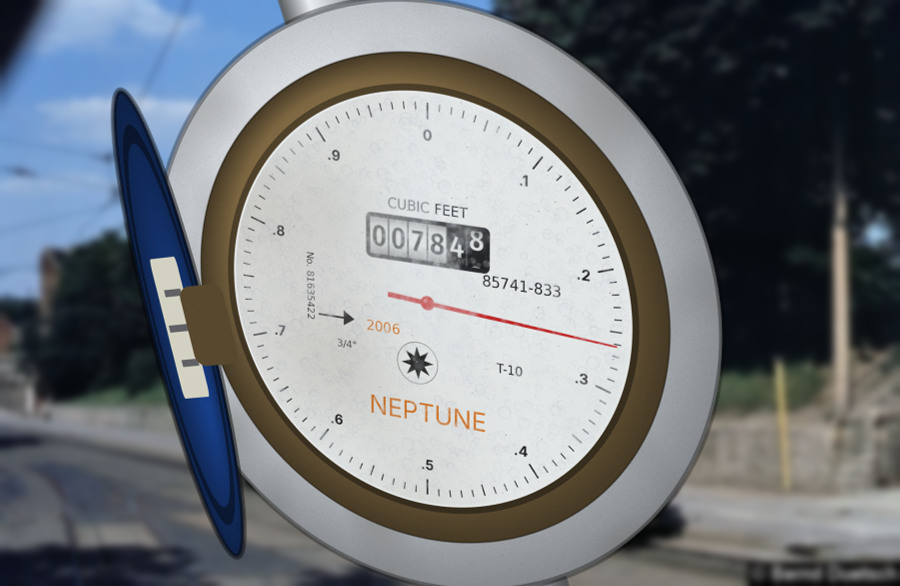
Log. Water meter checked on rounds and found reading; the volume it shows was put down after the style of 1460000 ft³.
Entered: 7848.26 ft³
